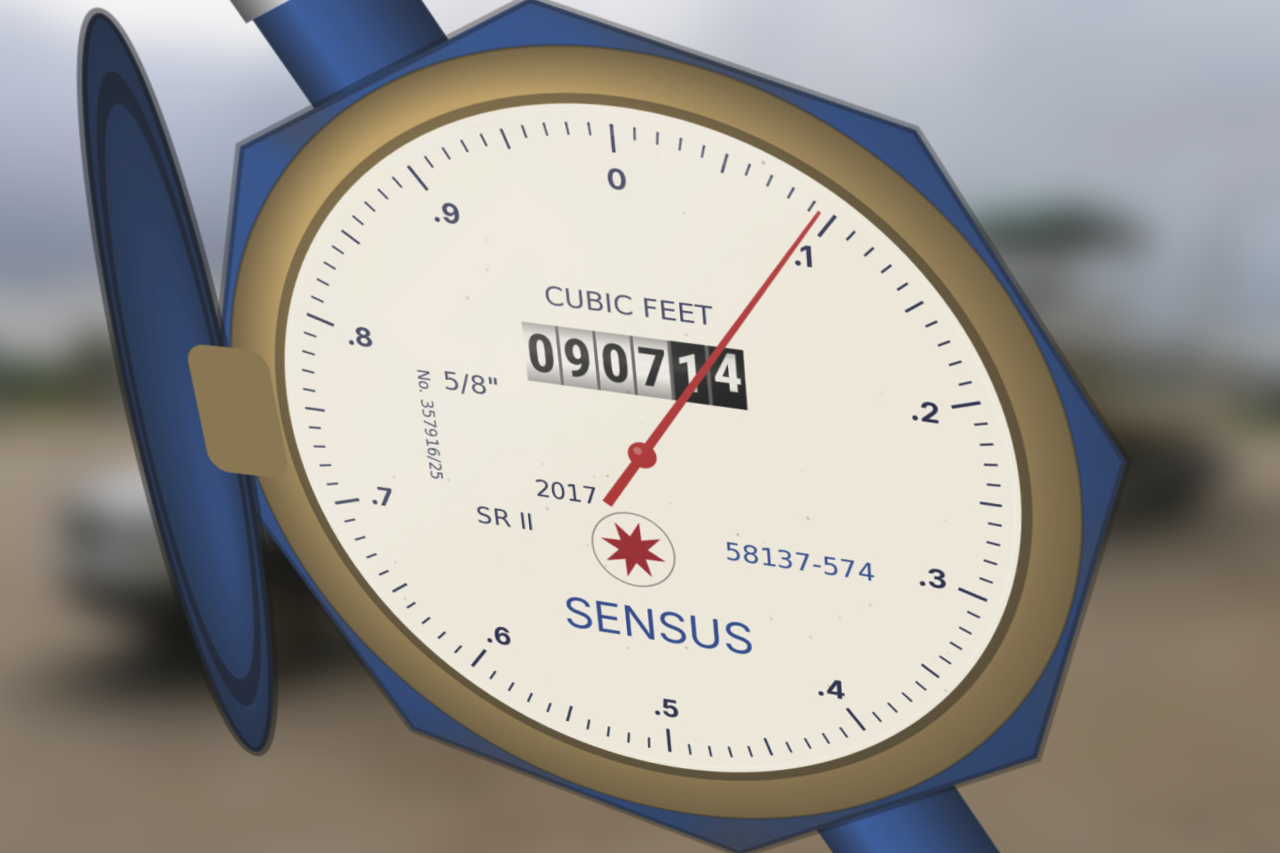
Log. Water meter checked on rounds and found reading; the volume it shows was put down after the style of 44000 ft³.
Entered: 90714.09 ft³
